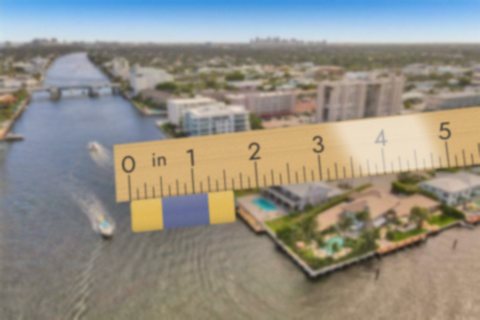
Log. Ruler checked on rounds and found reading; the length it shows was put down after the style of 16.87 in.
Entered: 1.625 in
